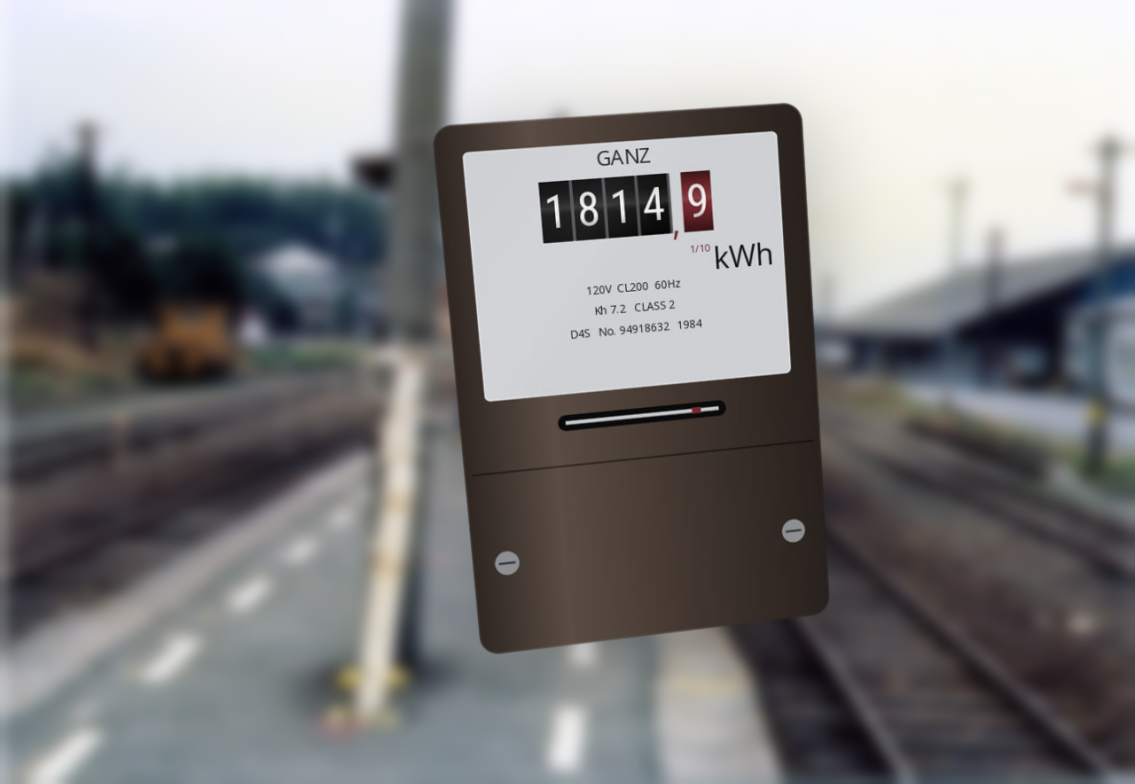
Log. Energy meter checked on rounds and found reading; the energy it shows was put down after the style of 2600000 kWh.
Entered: 1814.9 kWh
